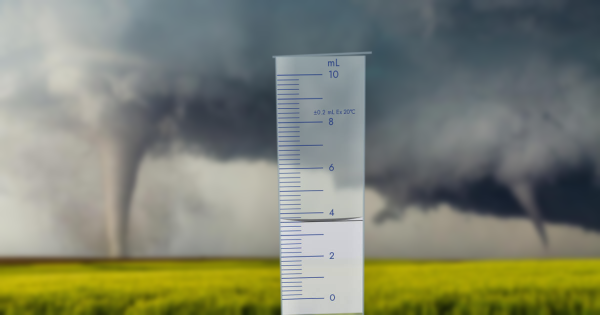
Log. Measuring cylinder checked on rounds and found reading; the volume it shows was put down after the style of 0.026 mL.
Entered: 3.6 mL
